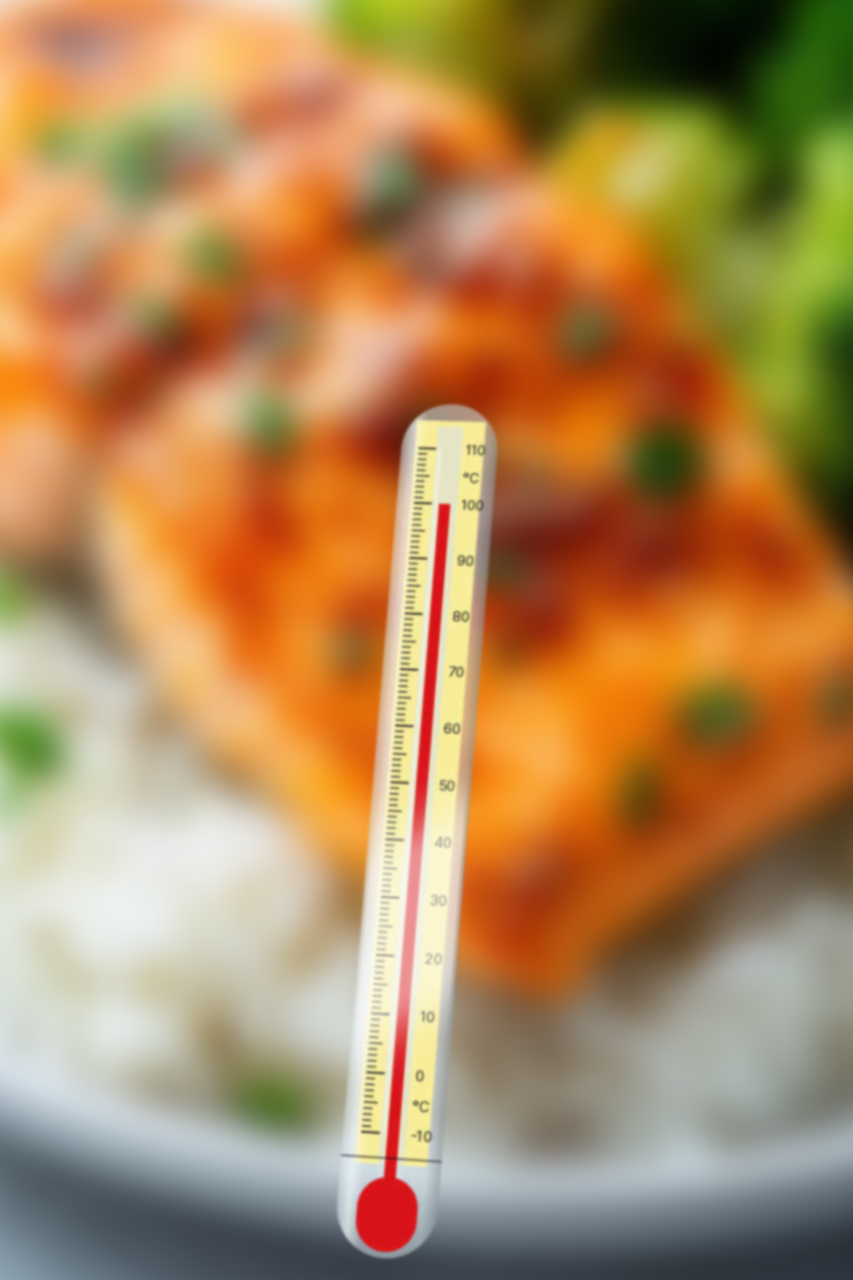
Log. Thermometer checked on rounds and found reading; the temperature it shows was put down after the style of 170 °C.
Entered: 100 °C
